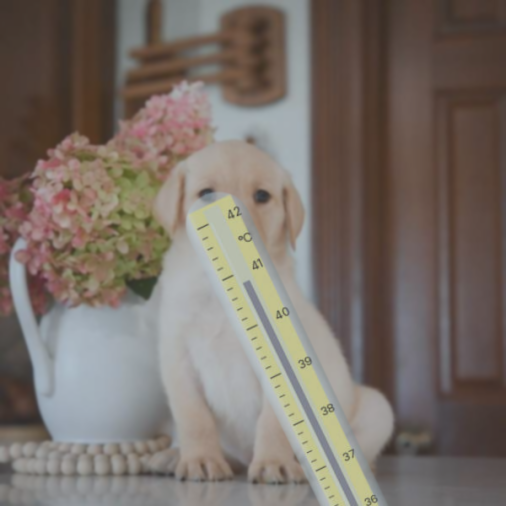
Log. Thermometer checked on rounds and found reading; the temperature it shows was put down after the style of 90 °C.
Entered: 40.8 °C
